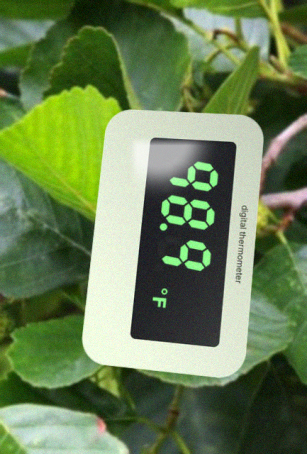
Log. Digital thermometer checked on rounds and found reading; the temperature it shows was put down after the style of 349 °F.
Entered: 98.9 °F
